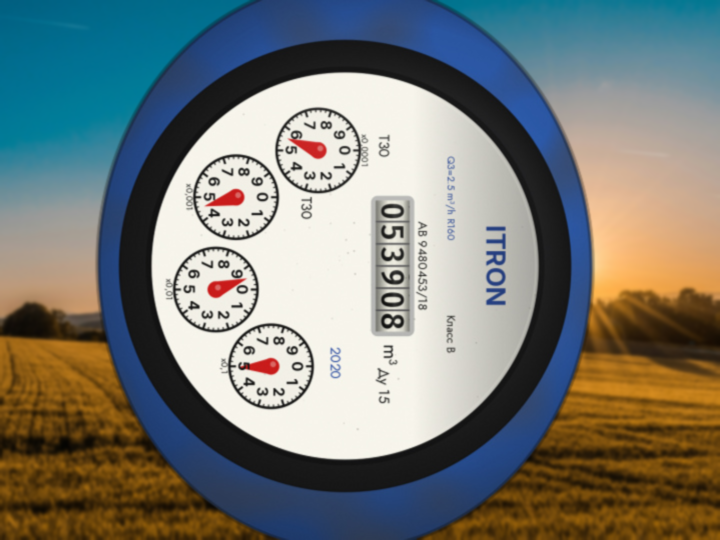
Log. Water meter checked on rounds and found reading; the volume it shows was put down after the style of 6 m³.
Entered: 53908.4945 m³
